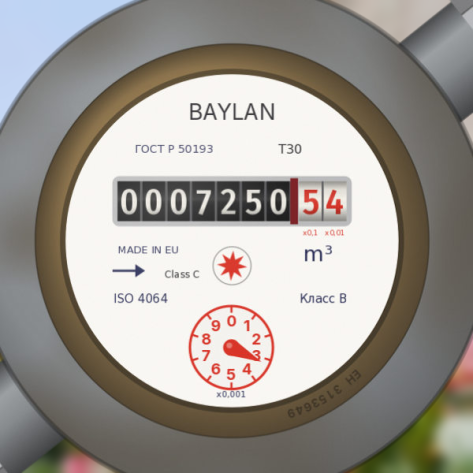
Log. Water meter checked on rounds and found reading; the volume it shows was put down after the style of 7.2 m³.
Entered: 7250.543 m³
